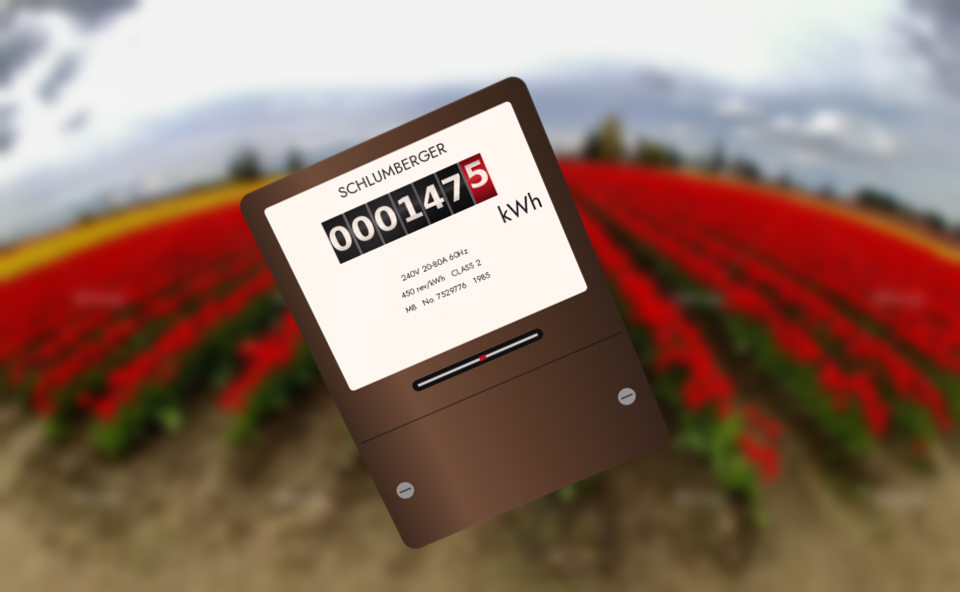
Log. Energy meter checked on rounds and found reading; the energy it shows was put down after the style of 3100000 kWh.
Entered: 147.5 kWh
